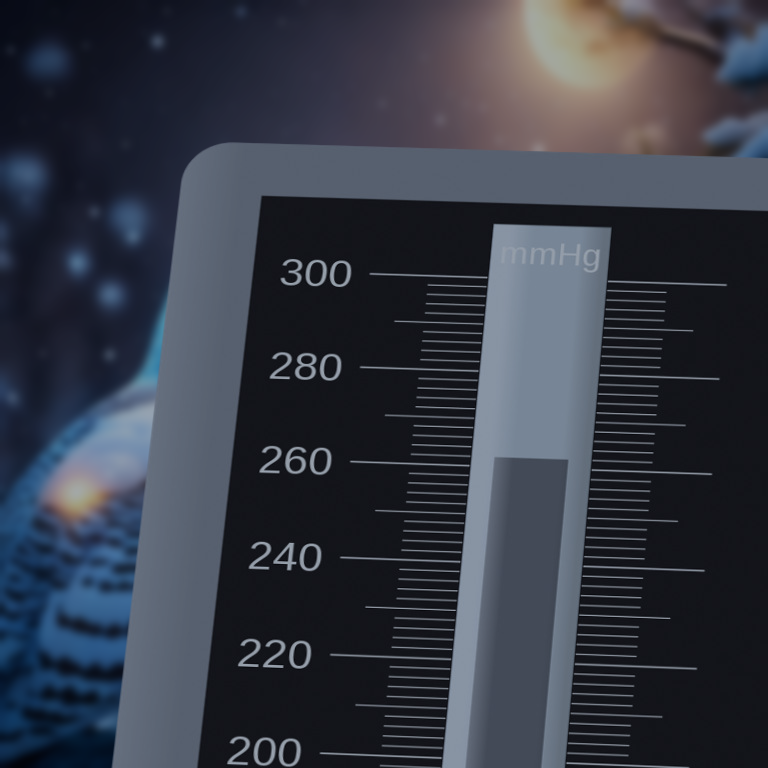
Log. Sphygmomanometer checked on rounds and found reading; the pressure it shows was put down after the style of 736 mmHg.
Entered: 262 mmHg
